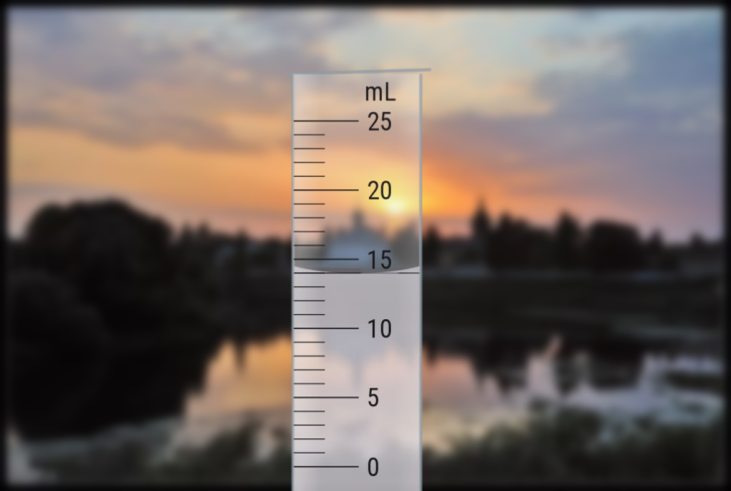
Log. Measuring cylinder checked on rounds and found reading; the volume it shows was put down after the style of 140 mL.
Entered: 14 mL
